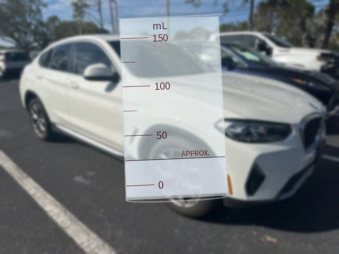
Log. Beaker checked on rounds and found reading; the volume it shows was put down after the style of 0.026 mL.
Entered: 25 mL
